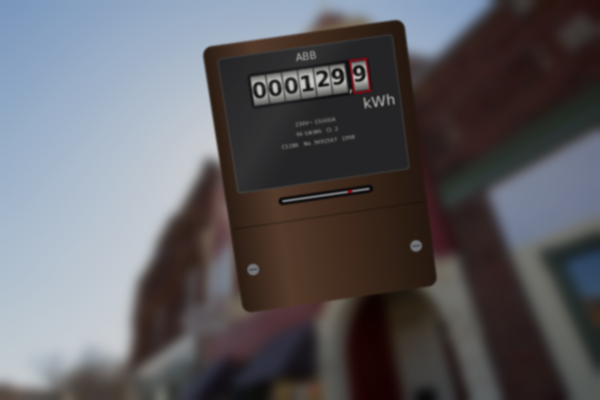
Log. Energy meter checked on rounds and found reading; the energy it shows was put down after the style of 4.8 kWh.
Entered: 129.9 kWh
